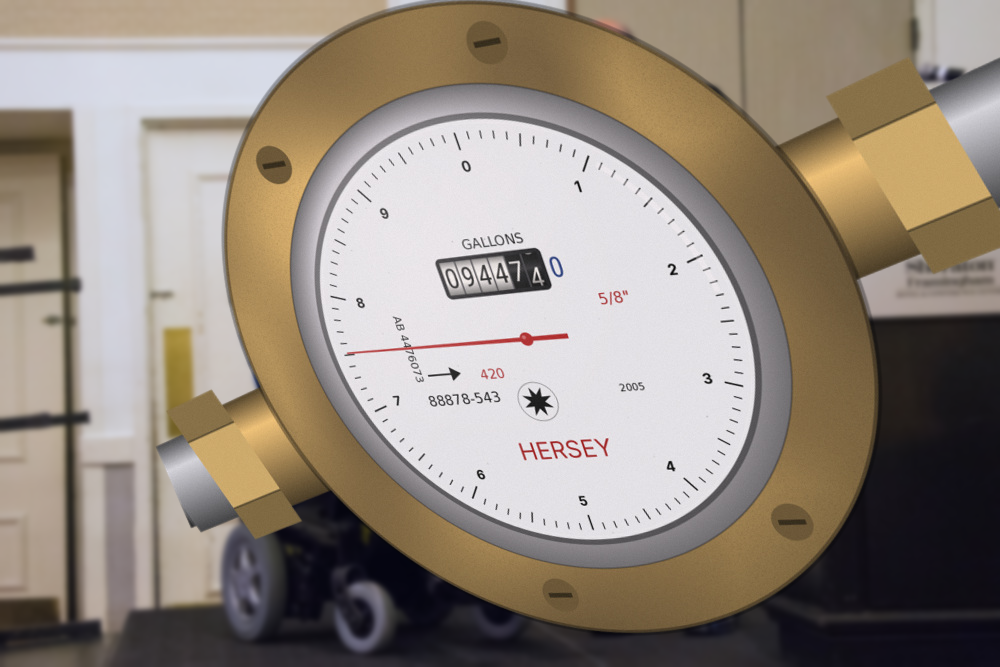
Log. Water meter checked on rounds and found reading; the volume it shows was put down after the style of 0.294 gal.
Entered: 944737.5 gal
